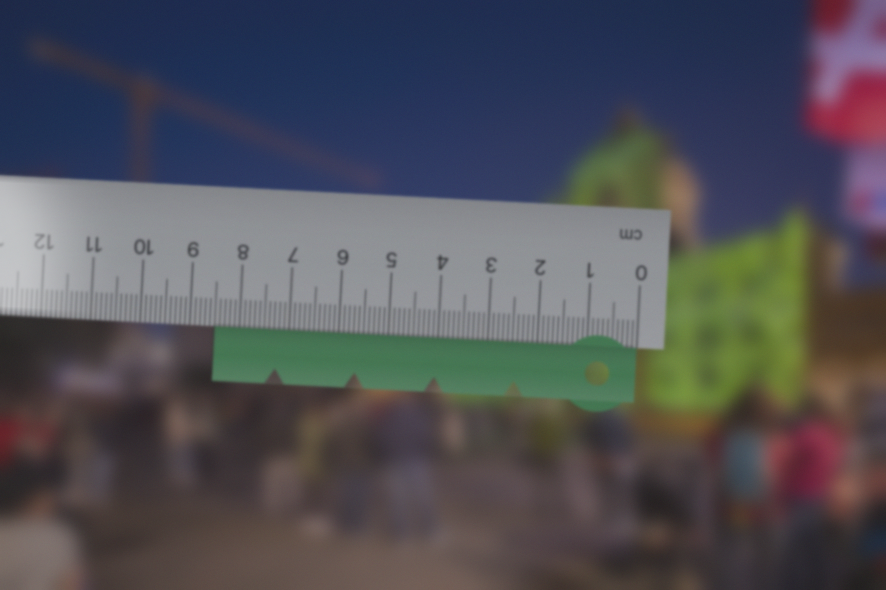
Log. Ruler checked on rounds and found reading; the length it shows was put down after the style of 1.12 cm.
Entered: 8.5 cm
